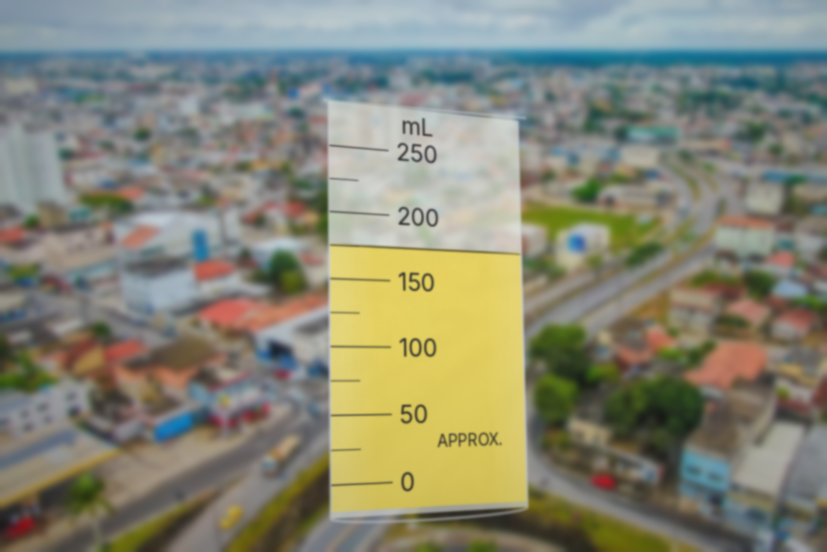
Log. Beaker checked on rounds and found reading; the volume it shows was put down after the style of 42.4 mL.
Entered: 175 mL
